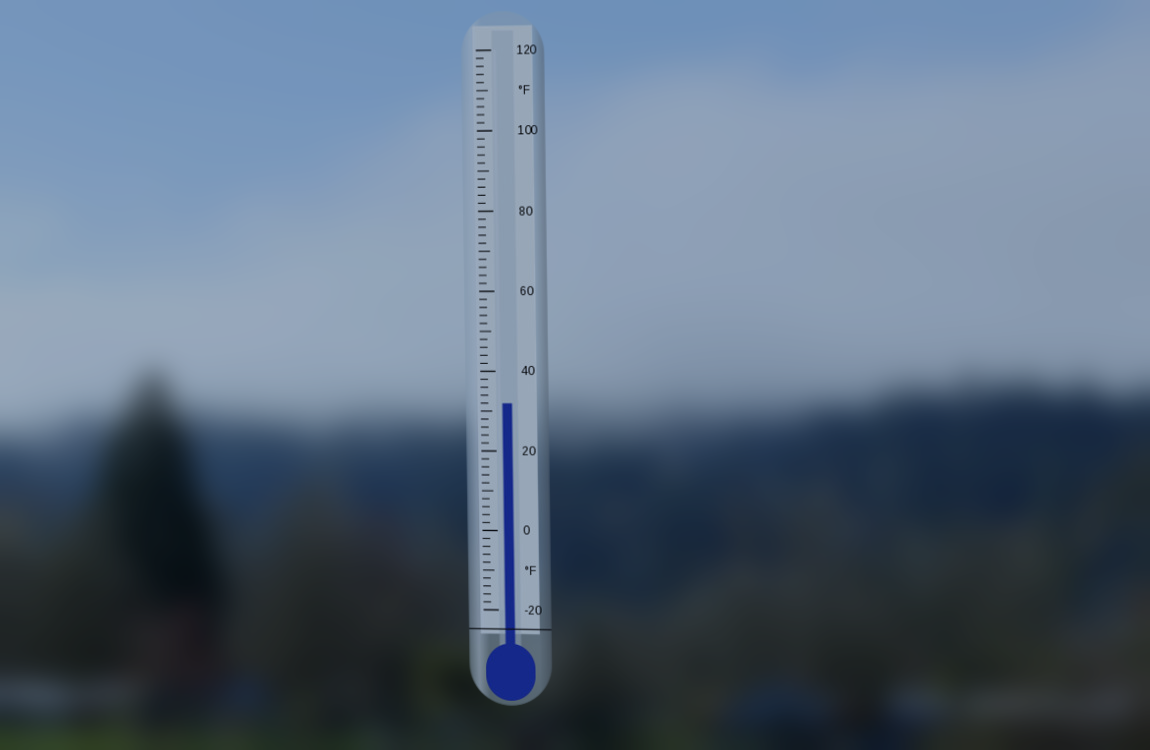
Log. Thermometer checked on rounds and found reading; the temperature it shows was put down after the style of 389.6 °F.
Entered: 32 °F
